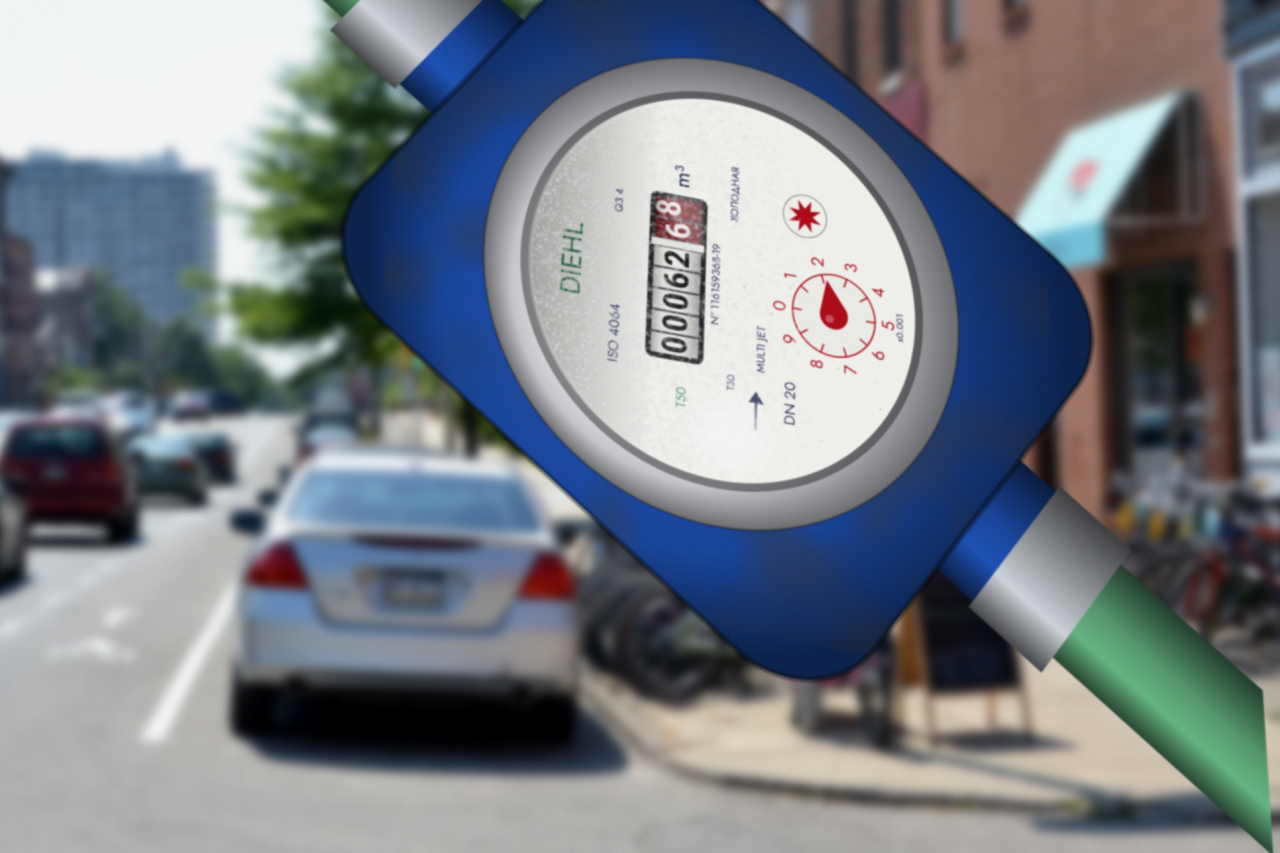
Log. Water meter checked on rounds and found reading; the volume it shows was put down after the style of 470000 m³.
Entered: 62.682 m³
